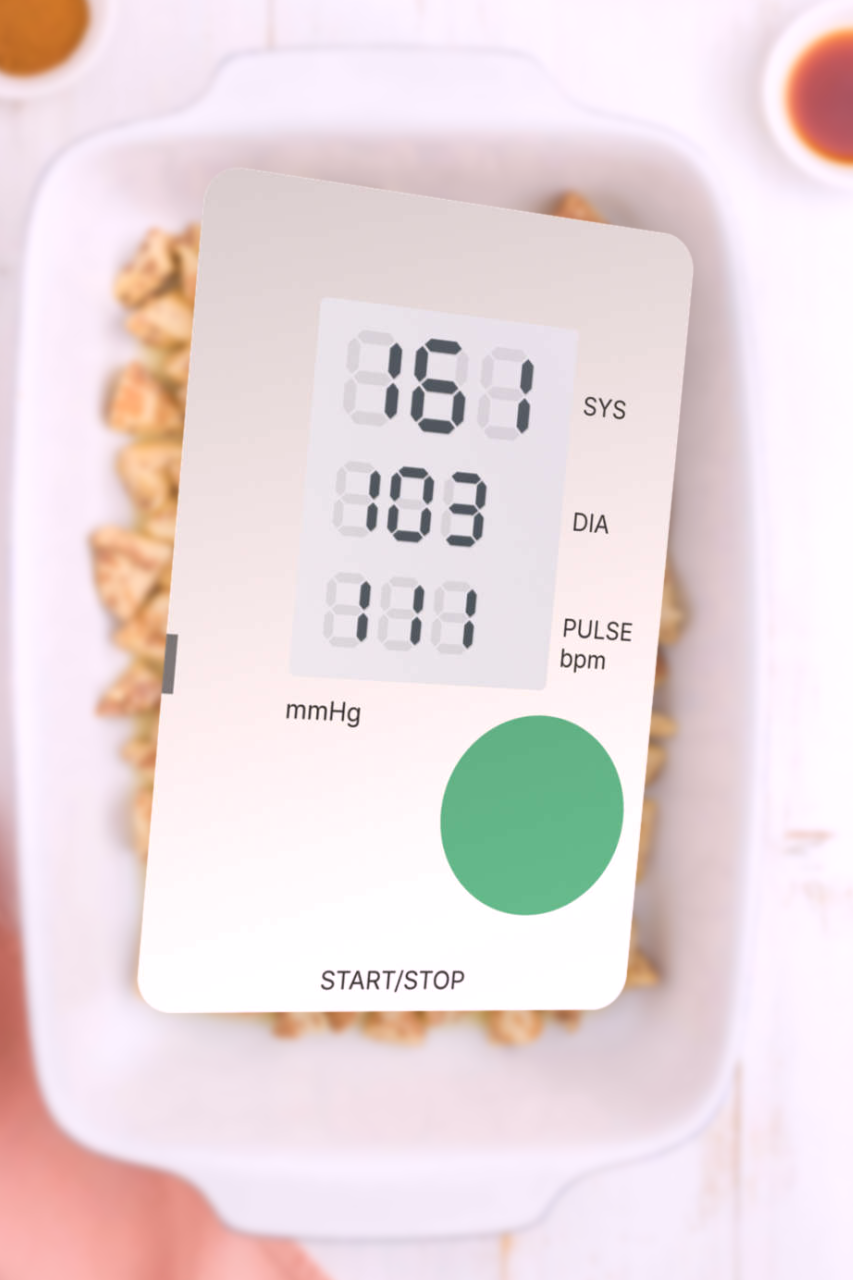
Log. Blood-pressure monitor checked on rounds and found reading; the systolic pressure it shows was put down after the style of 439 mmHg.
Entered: 161 mmHg
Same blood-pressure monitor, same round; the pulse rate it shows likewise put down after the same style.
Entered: 111 bpm
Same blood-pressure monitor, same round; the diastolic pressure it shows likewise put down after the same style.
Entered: 103 mmHg
